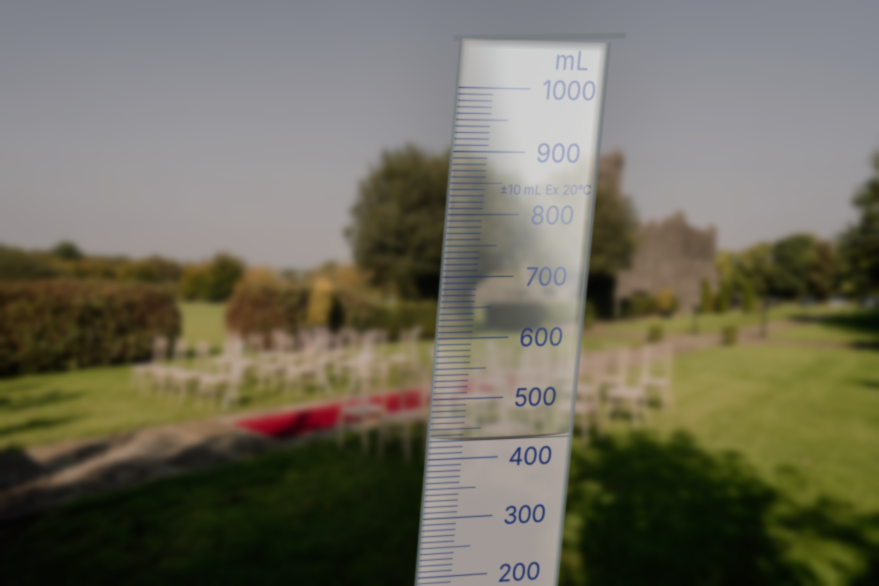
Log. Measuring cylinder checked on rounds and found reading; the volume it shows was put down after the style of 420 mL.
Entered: 430 mL
